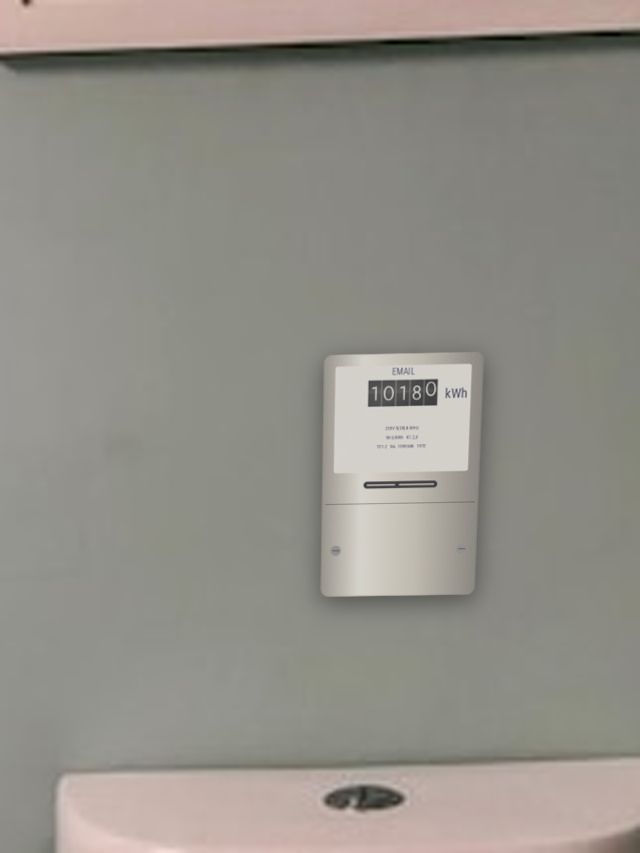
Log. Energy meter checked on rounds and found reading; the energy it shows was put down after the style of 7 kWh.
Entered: 10180 kWh
